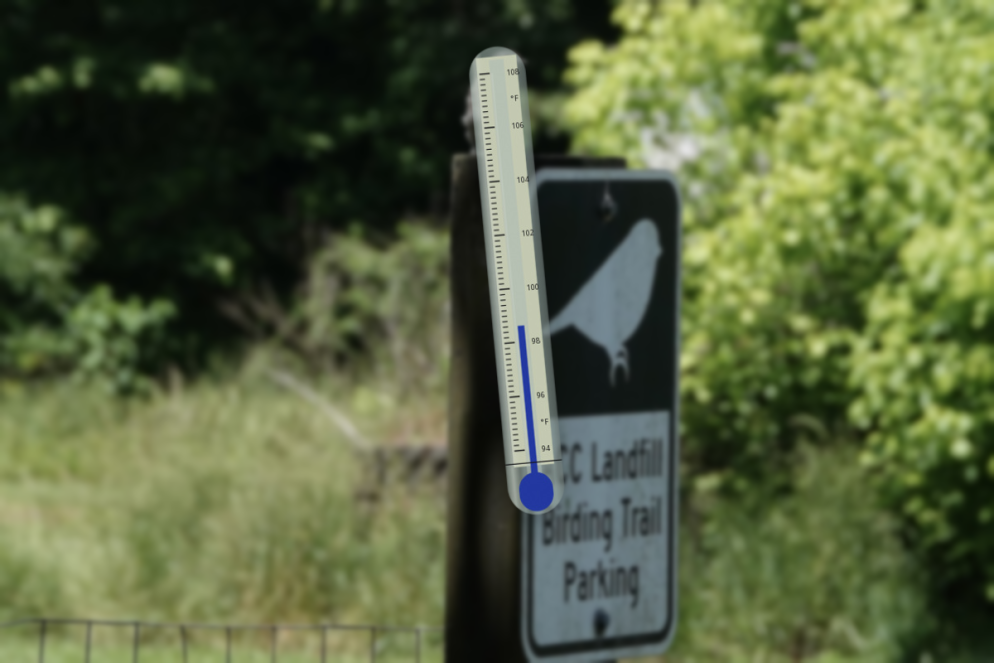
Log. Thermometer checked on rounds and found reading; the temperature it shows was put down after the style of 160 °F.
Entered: 98.6 °F
